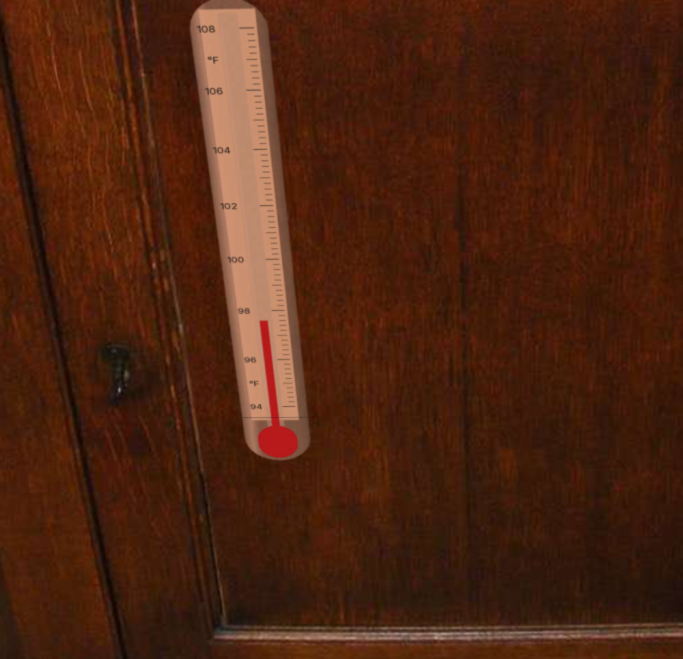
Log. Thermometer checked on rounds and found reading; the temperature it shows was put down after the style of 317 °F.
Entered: 97.6 °F
